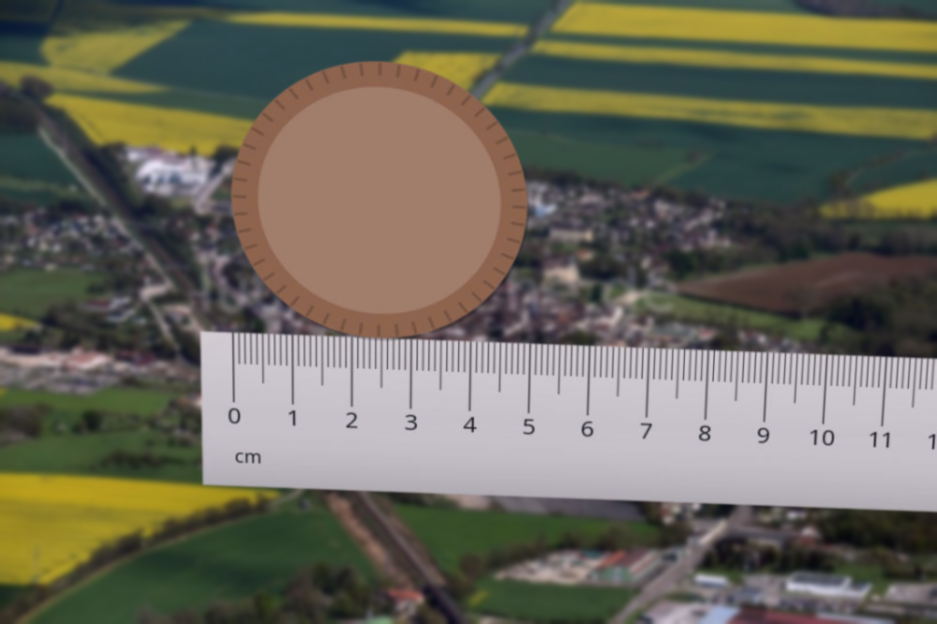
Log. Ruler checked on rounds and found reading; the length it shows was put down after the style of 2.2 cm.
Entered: 4.9 cm
